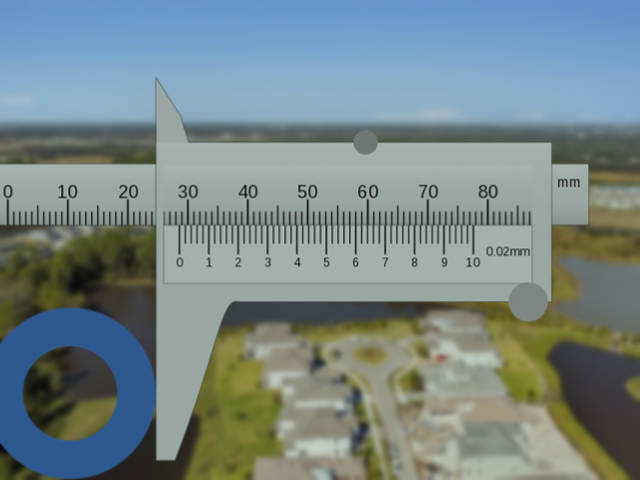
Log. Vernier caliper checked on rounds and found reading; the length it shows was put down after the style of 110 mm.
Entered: 28.6 mm
